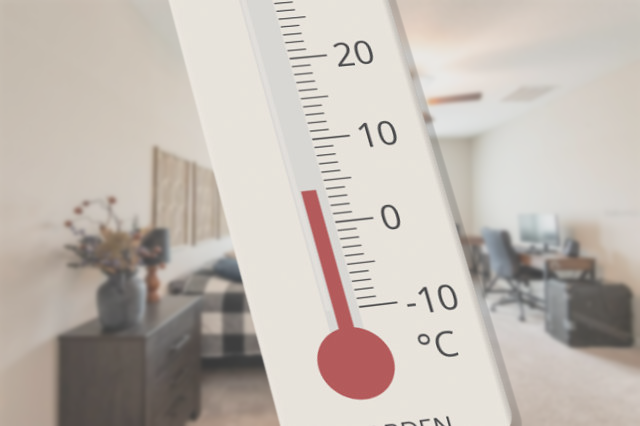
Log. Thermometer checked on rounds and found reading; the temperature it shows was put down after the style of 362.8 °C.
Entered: 4 °C
